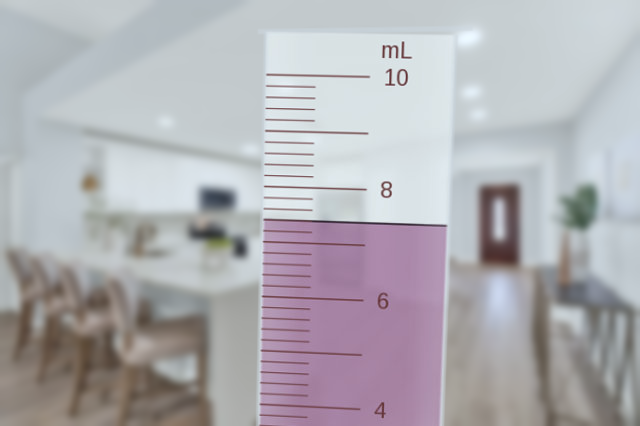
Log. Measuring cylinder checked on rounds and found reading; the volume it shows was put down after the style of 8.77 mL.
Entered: 7.4 mL
